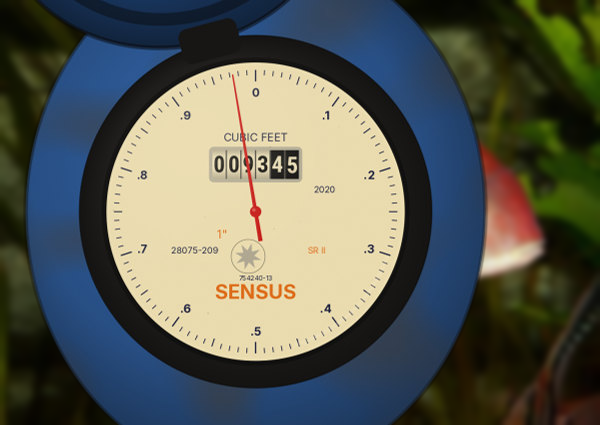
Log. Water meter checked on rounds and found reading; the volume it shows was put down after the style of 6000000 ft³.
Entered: 9344.97 ft³
